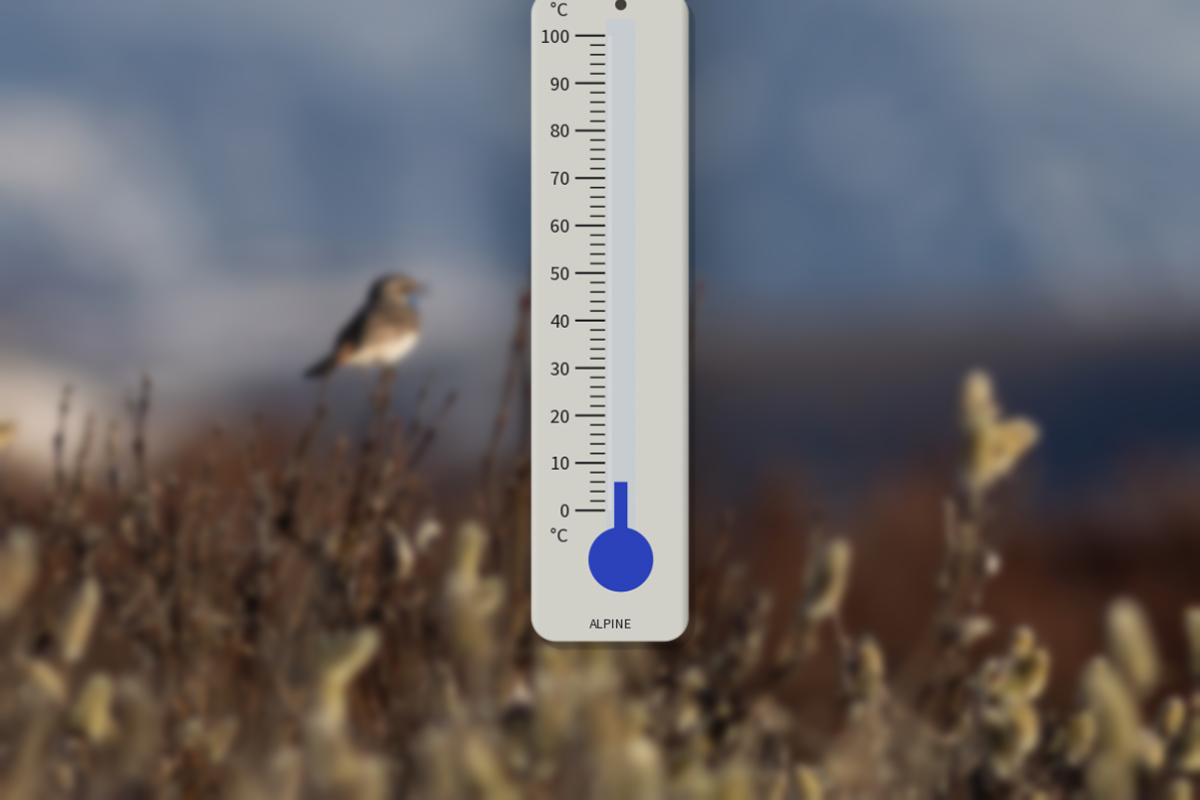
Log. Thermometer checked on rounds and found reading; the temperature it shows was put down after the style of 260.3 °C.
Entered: 6 °C
